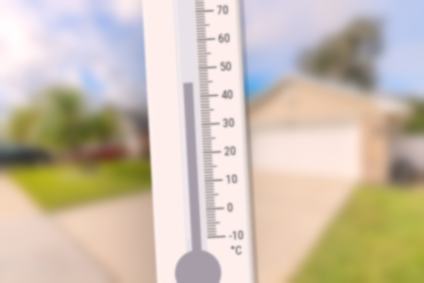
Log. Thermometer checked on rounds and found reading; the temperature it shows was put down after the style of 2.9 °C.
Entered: 45 °C
